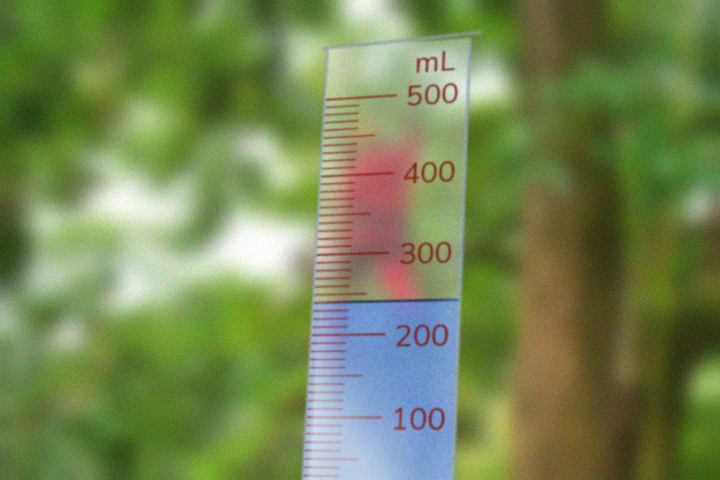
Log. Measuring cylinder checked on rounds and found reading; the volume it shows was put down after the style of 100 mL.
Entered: 240 mL
